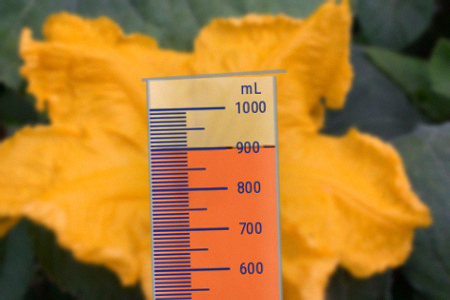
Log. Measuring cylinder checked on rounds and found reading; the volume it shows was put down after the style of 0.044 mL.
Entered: 900 mL
